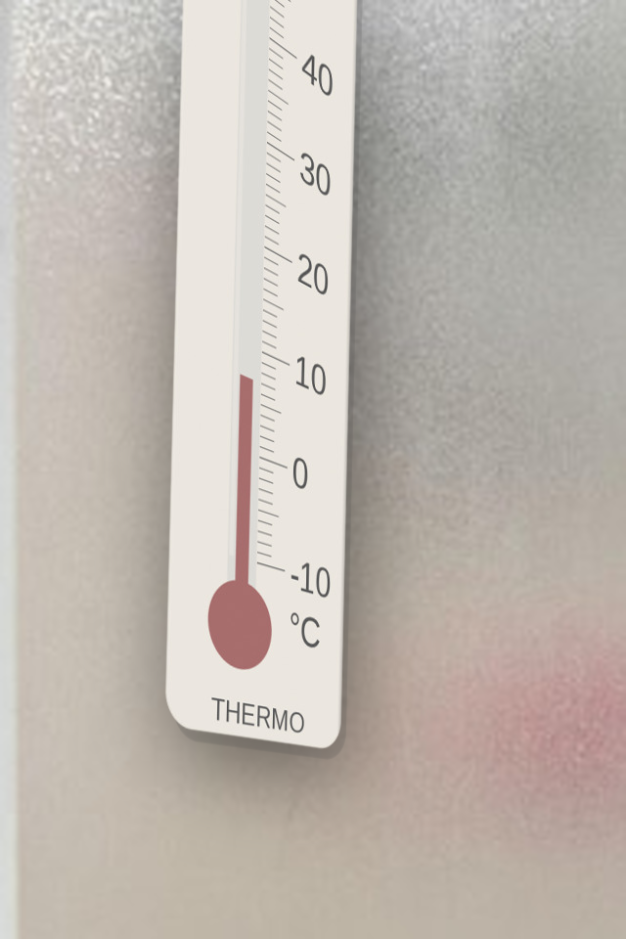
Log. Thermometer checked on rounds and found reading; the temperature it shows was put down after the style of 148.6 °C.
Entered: 7 °C
